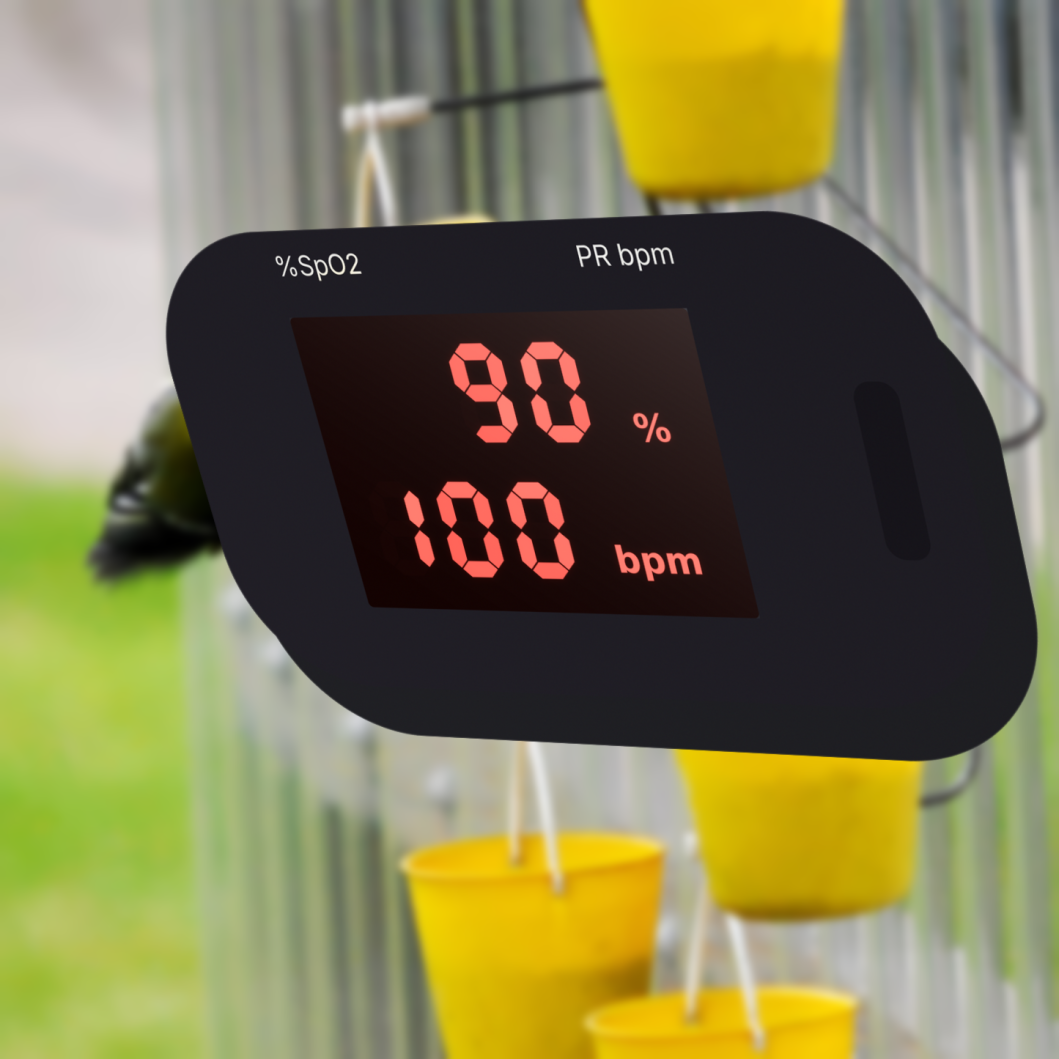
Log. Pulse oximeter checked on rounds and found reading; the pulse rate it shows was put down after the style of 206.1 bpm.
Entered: 100 bpm
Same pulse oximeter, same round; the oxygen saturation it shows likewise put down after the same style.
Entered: 90 %
